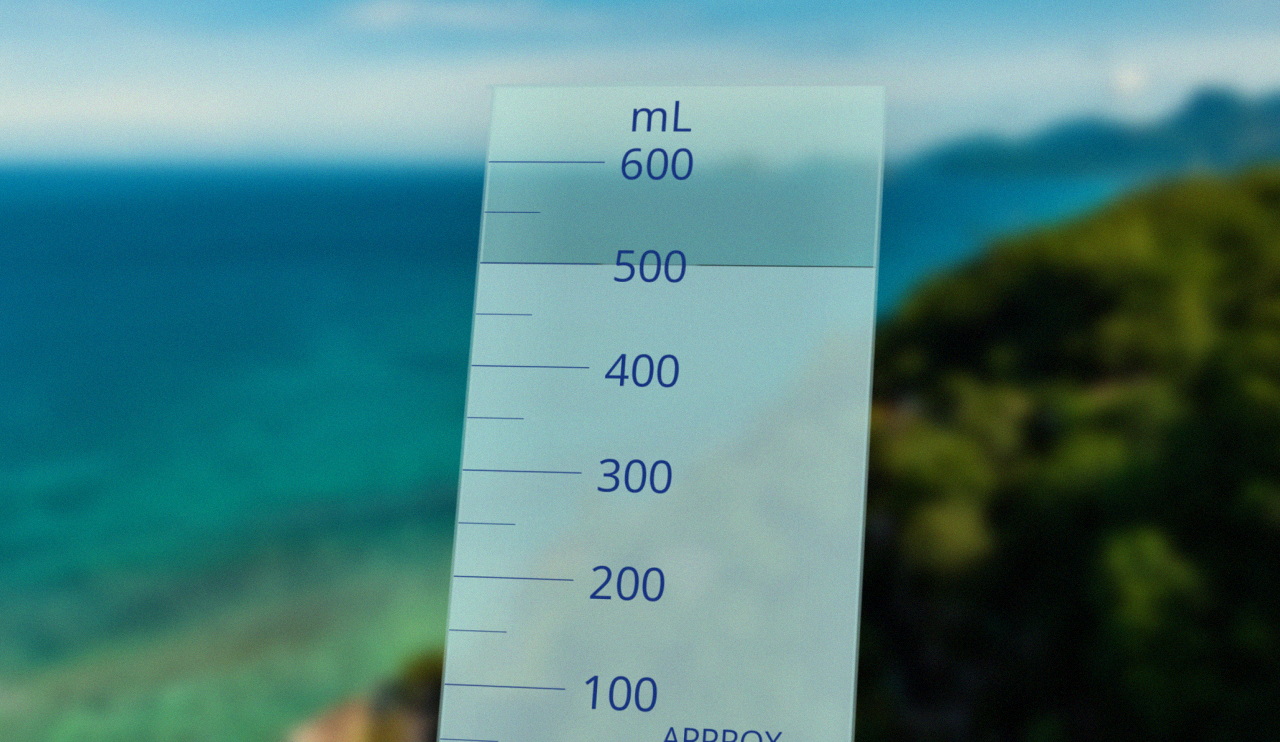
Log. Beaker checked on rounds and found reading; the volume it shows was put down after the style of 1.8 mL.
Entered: 500 mL
